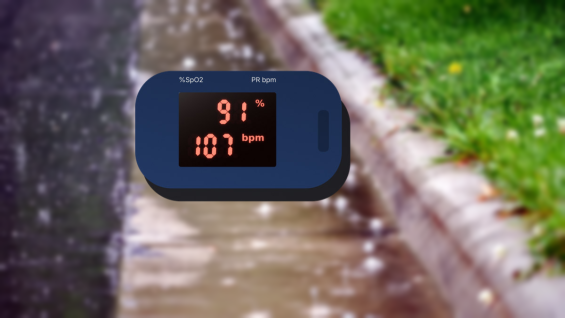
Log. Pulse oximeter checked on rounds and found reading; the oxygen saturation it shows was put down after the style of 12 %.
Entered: 91 %
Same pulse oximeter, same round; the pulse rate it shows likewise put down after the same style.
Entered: 107 bpm
